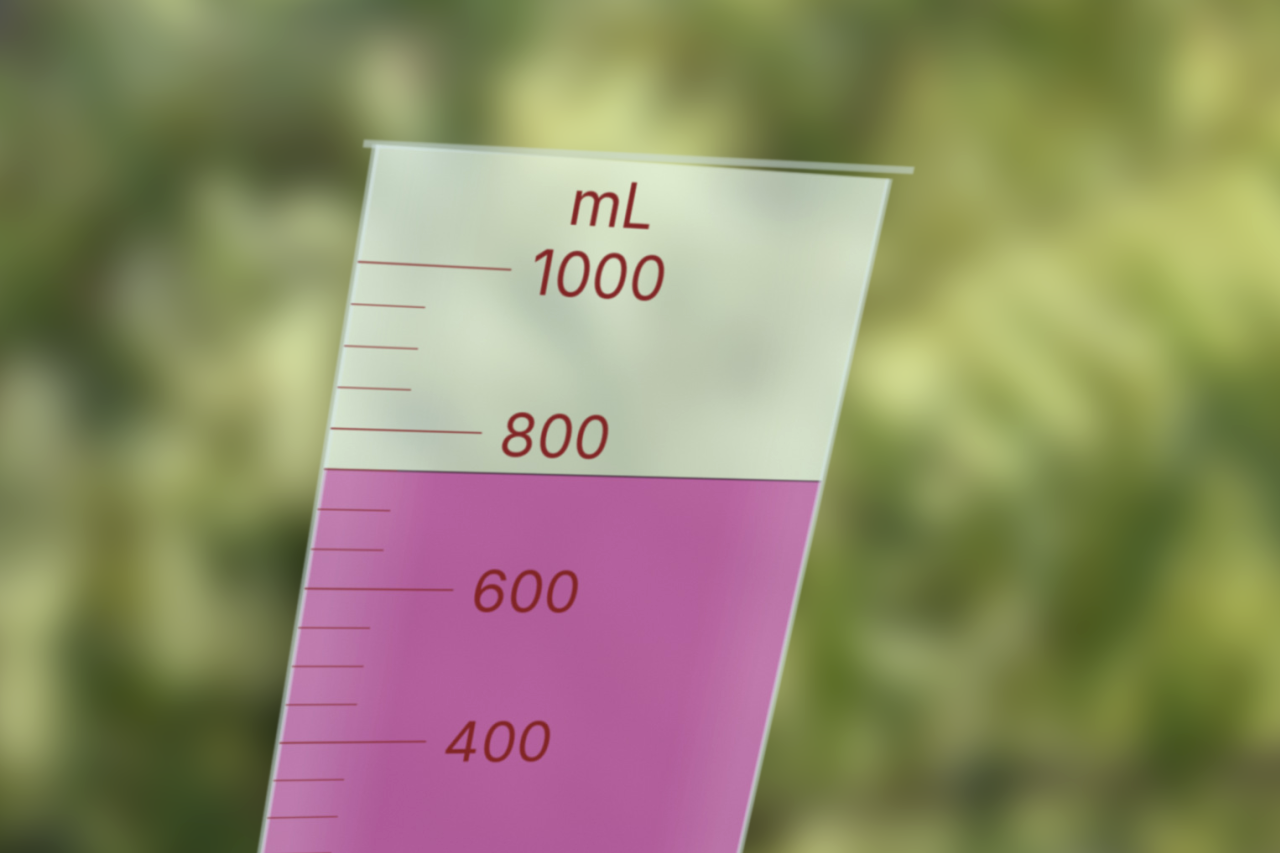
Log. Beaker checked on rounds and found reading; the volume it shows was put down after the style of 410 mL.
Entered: 750 mL
